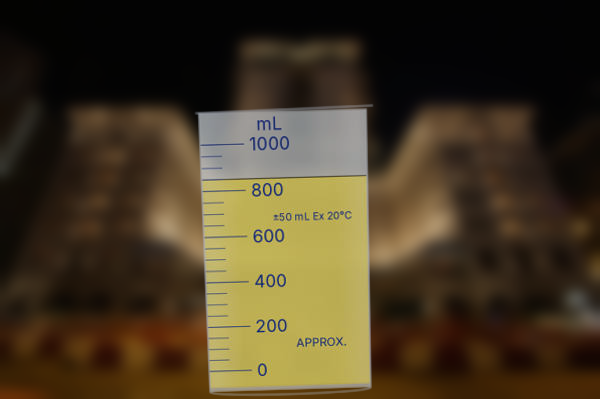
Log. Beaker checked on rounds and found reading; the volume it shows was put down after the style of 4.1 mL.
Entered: 850 mL
